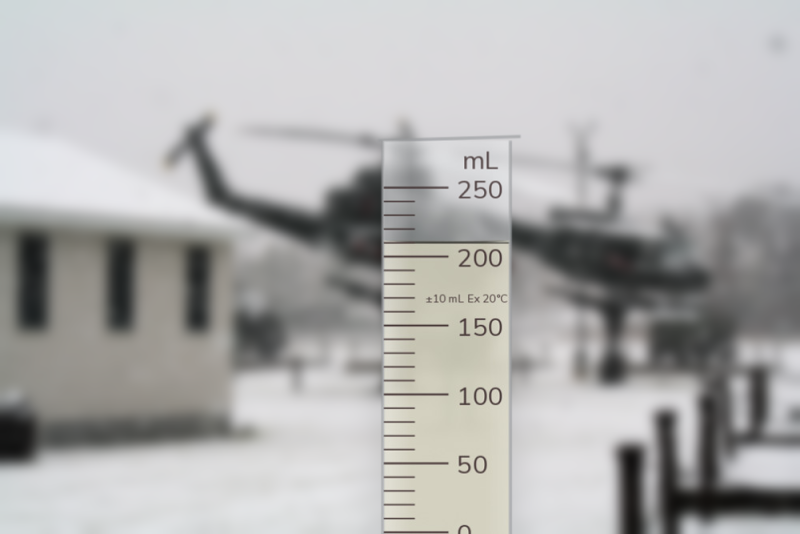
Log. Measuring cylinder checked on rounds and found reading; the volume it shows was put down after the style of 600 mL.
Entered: 210 mL
